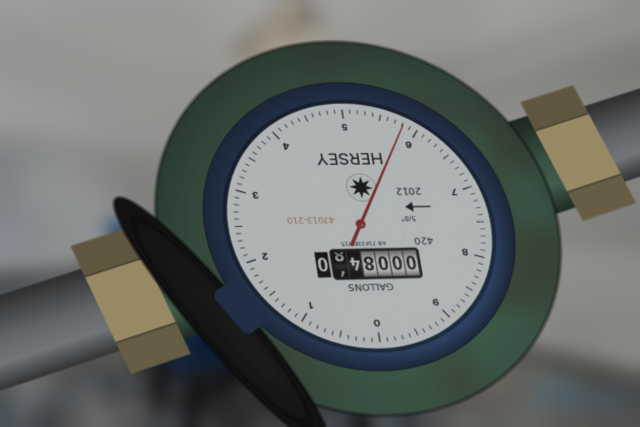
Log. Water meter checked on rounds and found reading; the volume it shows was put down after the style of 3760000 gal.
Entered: 8475.8 gal
